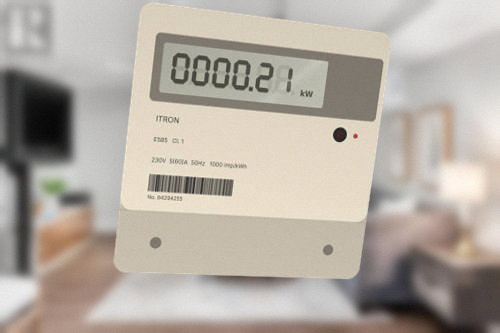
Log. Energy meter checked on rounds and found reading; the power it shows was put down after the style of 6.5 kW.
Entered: 0.21 kW
